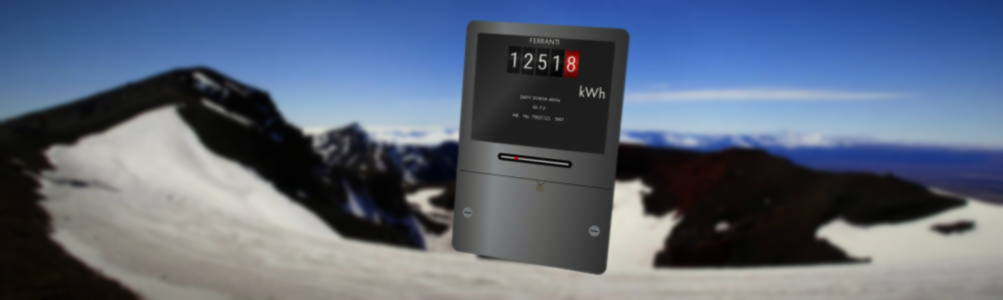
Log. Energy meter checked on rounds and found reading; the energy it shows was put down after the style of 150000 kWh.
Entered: 1251.8 kWh
